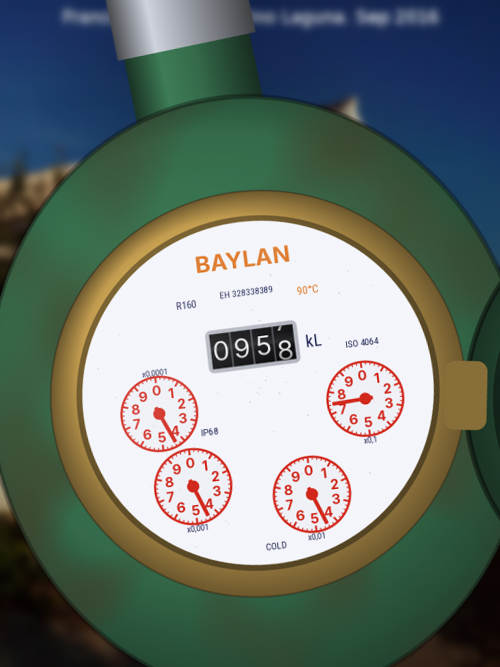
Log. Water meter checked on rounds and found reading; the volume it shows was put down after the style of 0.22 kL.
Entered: 957.7444 kL
